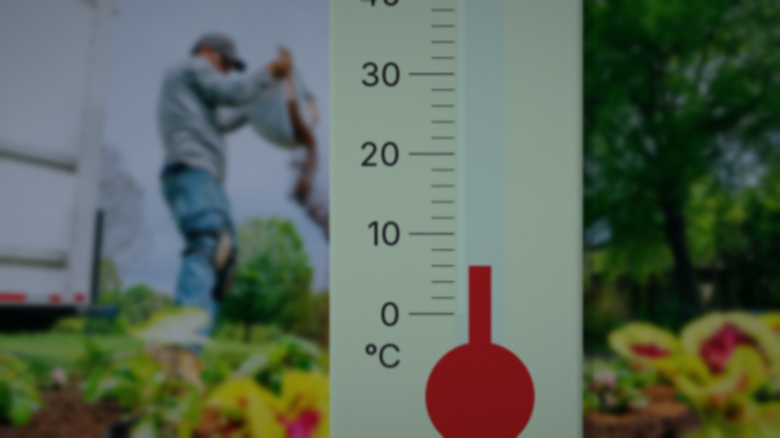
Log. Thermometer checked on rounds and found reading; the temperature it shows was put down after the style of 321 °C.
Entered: 6 °C
